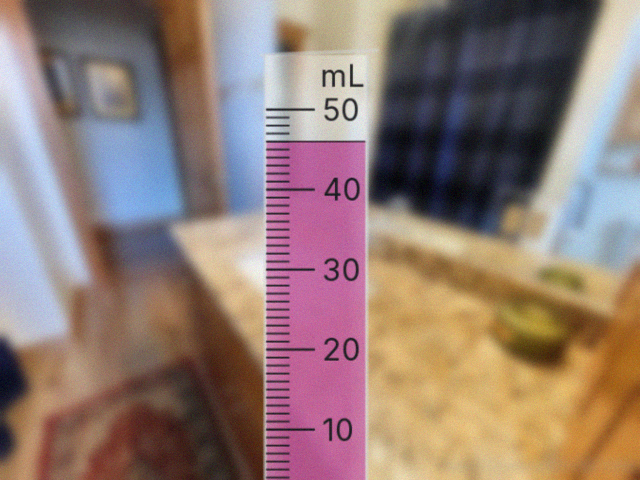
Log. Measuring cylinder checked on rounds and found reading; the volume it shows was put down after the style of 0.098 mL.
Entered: 46 mL
